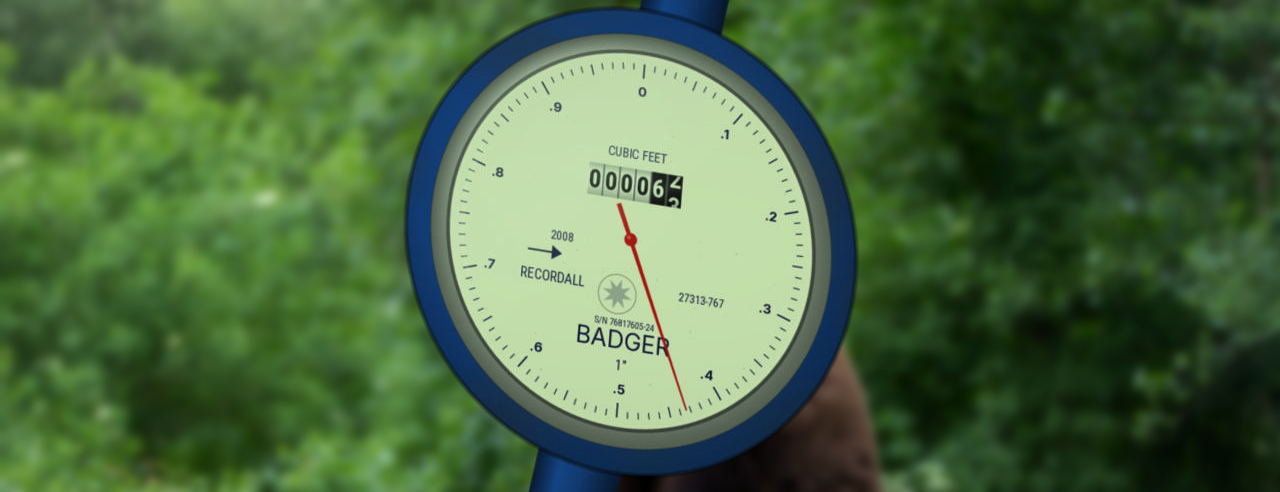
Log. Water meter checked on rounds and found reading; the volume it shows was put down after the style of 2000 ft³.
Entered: 62.43 ft³
